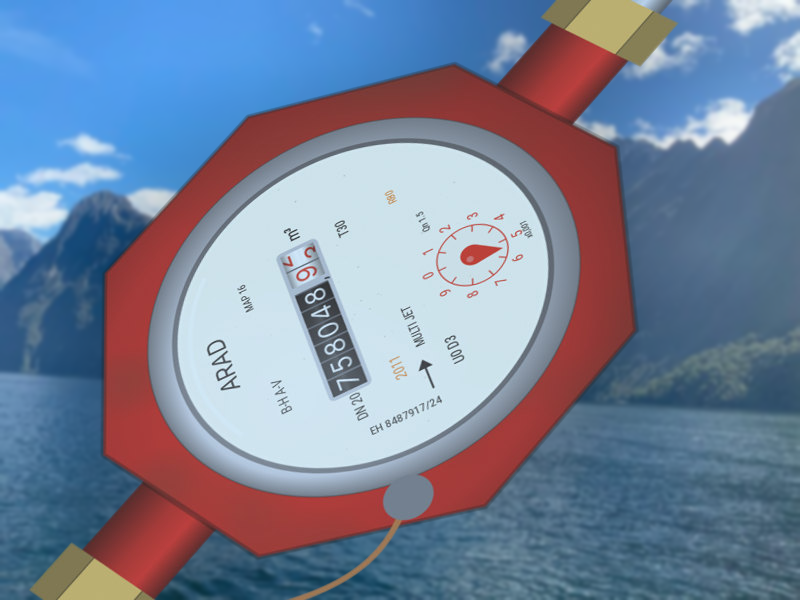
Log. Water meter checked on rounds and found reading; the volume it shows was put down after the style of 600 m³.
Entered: 758048.925 m³
